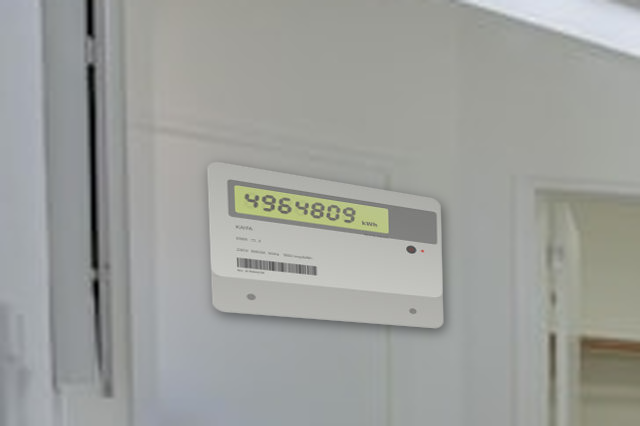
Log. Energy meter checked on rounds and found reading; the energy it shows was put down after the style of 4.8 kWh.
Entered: 4964809 kWh
